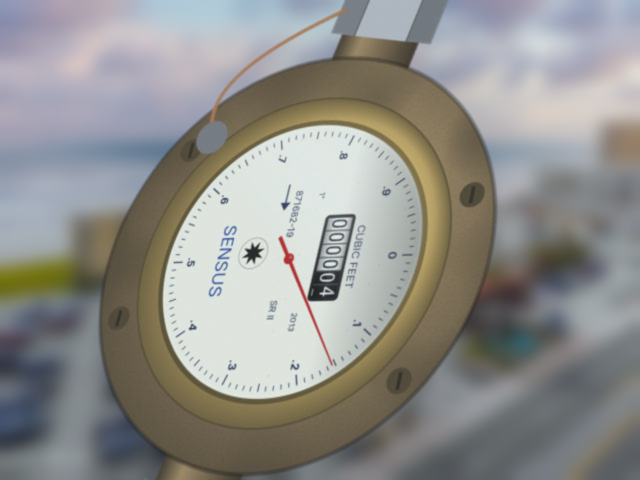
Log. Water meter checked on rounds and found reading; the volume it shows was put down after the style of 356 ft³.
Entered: 4.15 ft³
